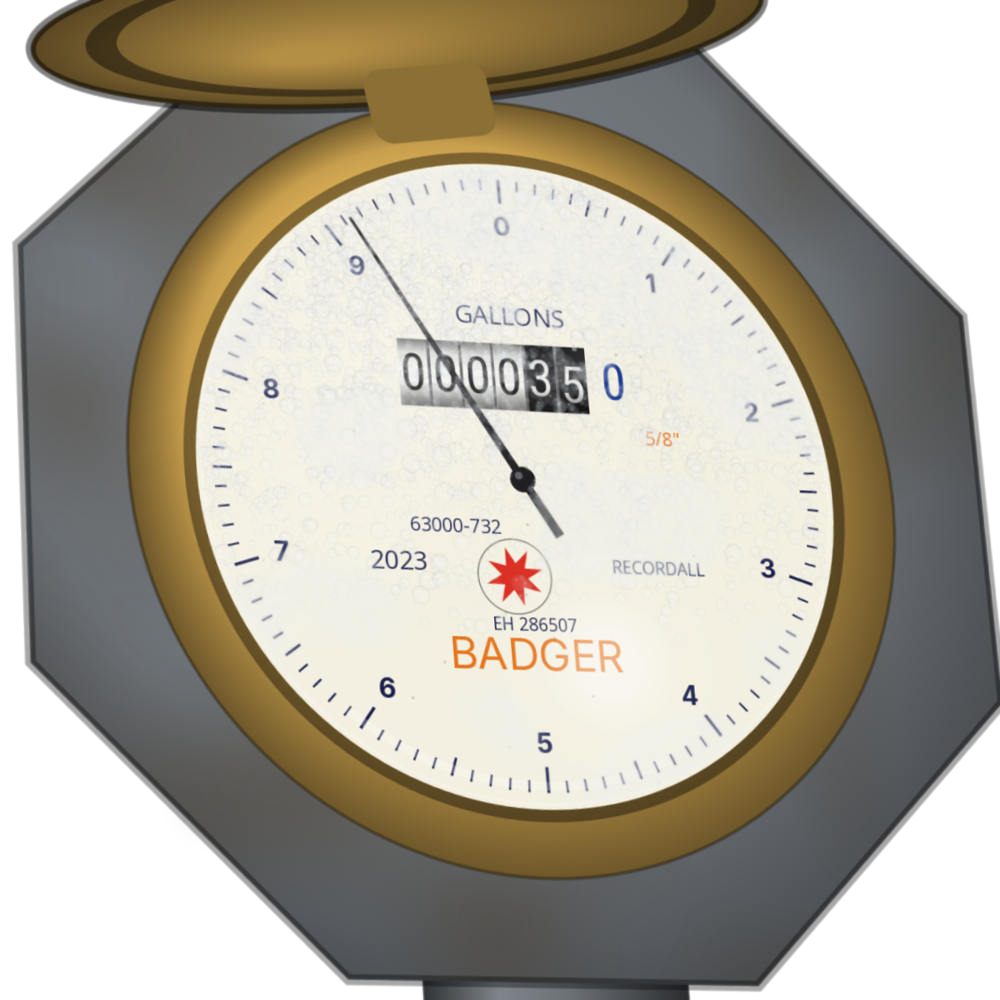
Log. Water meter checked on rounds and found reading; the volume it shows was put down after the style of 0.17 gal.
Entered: 349.1 gal
